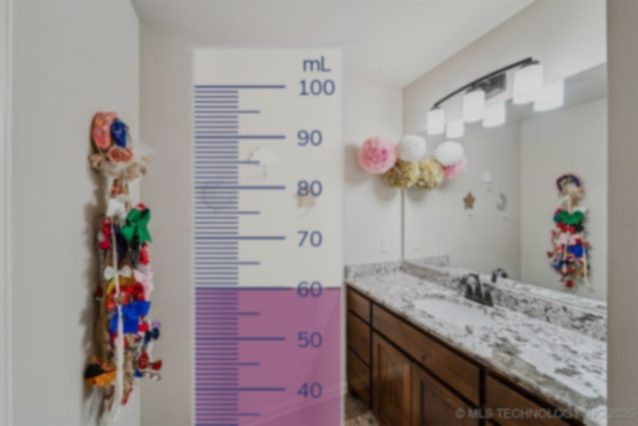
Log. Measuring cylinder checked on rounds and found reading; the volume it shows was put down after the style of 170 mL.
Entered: 60 mL
